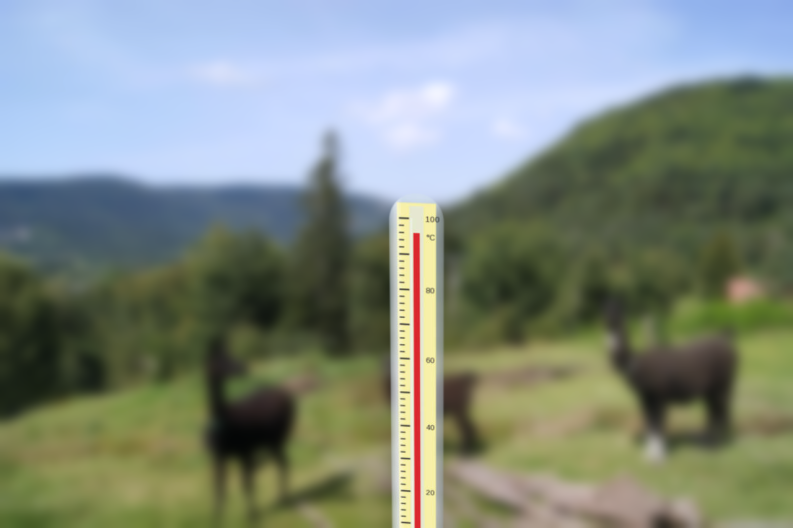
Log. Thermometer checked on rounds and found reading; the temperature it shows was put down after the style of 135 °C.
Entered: 96 °C
